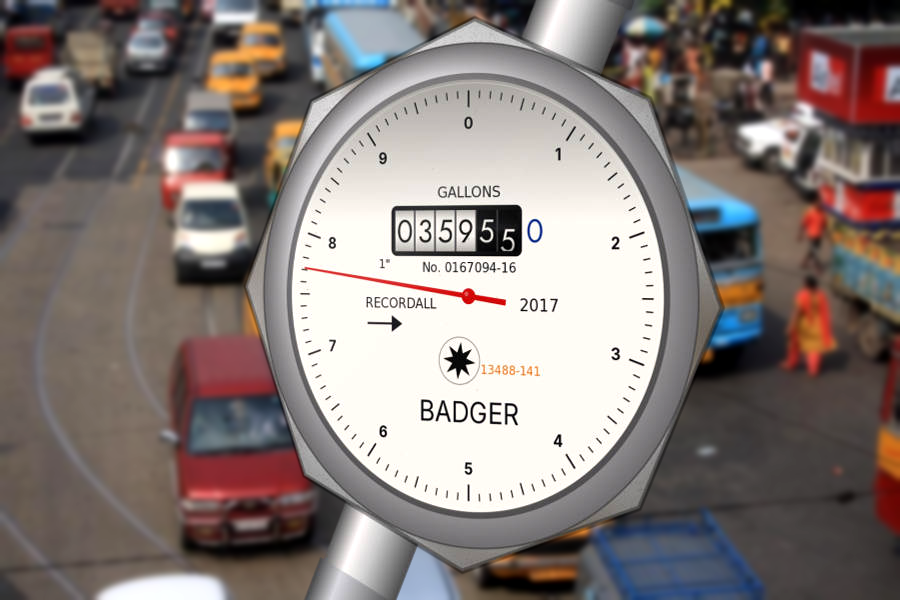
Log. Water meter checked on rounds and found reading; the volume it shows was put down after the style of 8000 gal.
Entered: 359547.7 gal
